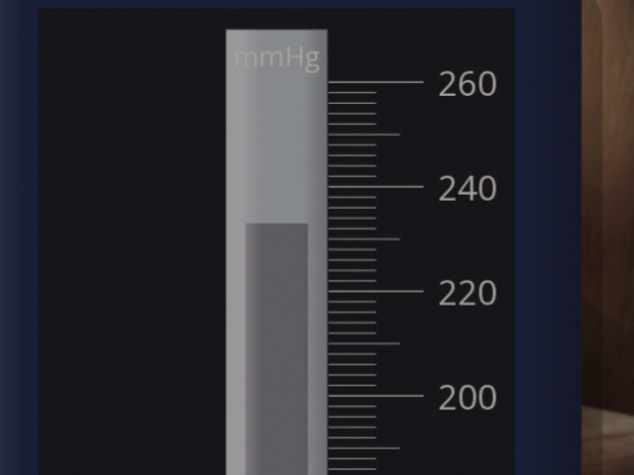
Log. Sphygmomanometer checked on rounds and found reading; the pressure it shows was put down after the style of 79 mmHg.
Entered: 233 mmHg
